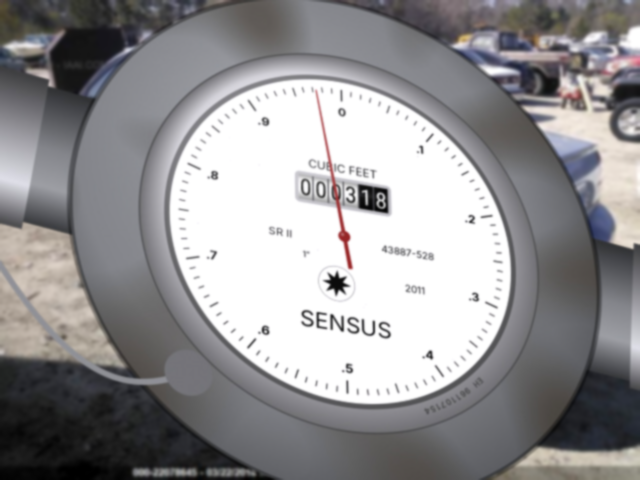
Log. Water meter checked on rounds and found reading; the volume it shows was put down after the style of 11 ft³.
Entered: 317.97 ft³
